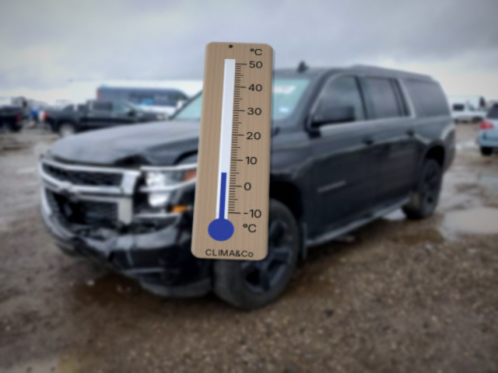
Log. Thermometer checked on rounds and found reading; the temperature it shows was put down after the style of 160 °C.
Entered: 5 °C
